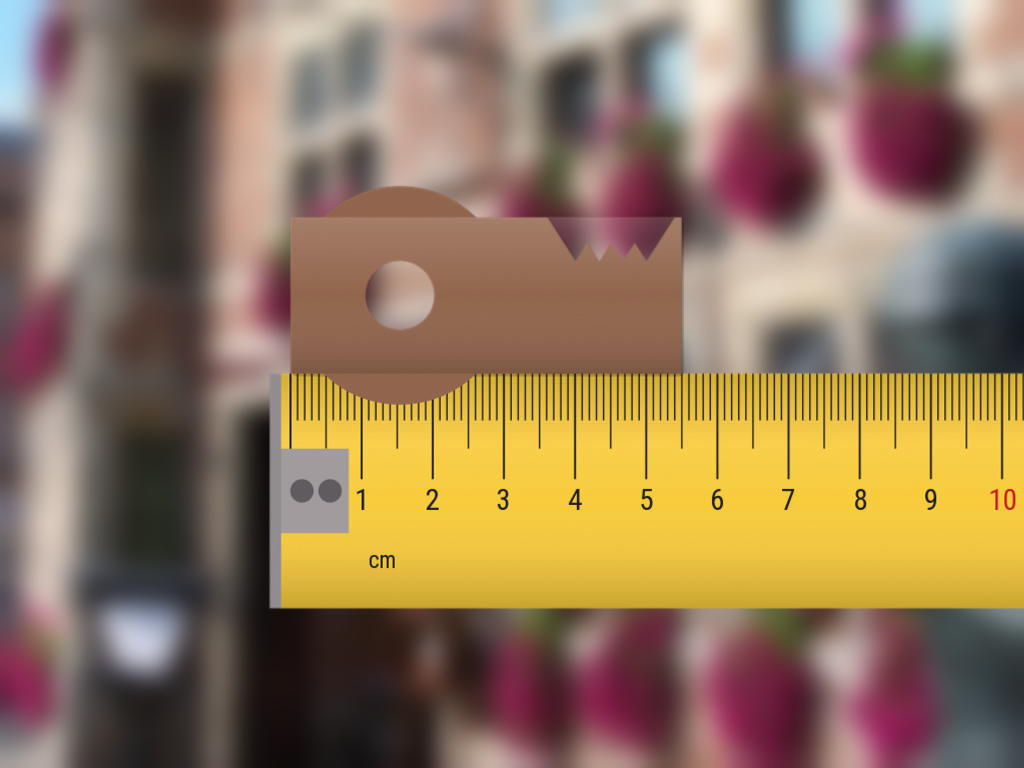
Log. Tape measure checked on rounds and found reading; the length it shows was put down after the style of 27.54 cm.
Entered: 5.5 cm
